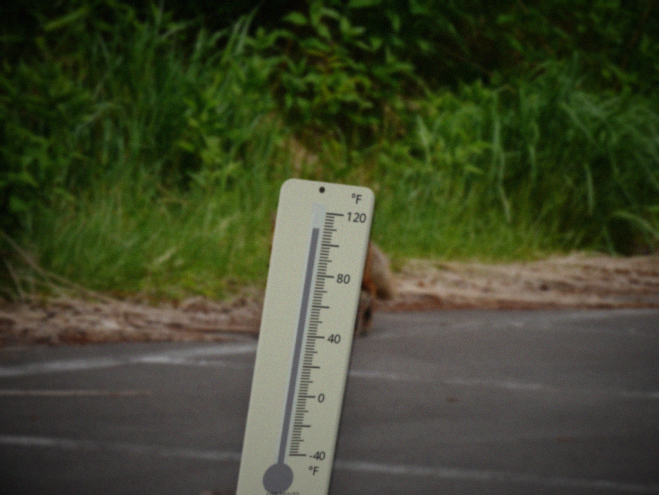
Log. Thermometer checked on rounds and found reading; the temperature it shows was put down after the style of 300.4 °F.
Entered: 110 °F
